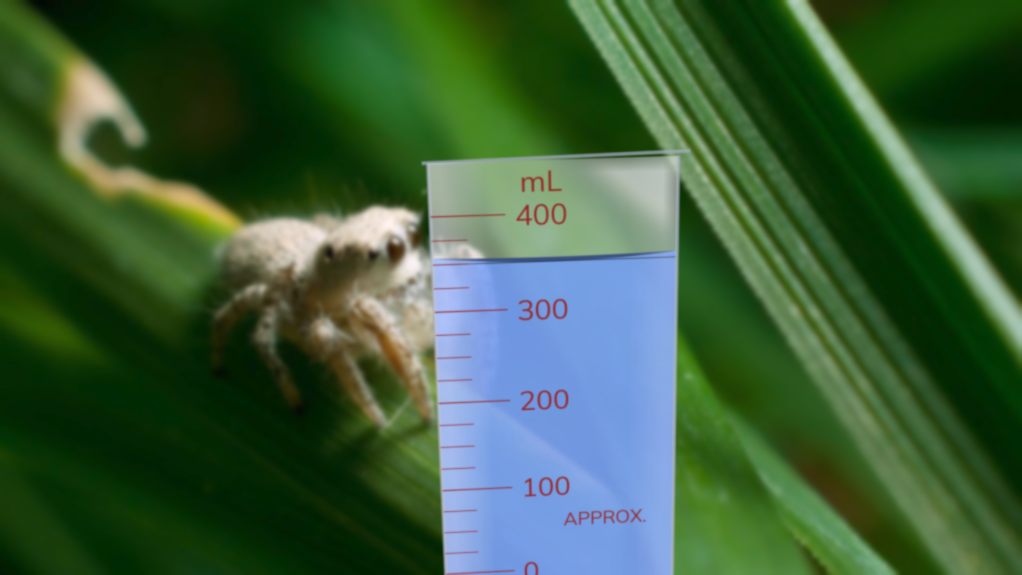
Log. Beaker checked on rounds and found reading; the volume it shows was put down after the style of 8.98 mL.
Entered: 350 mL
